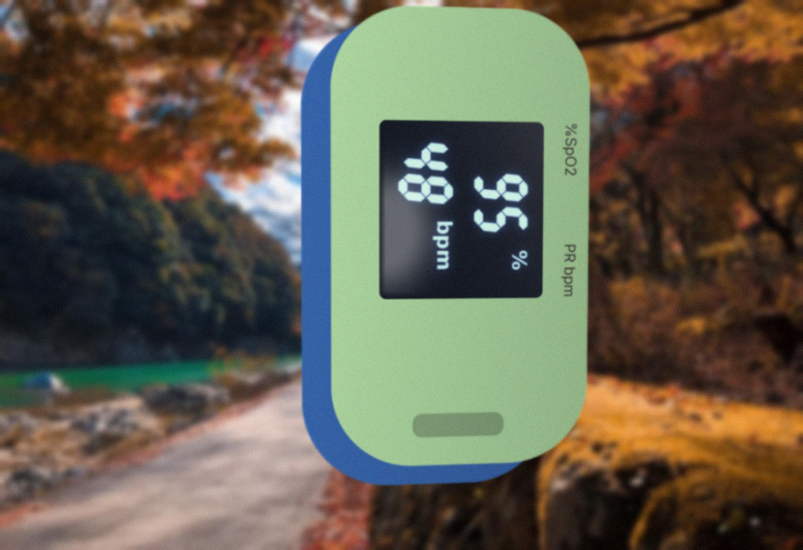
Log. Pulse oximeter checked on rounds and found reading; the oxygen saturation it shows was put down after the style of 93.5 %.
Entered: 95 %
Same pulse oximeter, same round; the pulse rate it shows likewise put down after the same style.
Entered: 48 bpm
